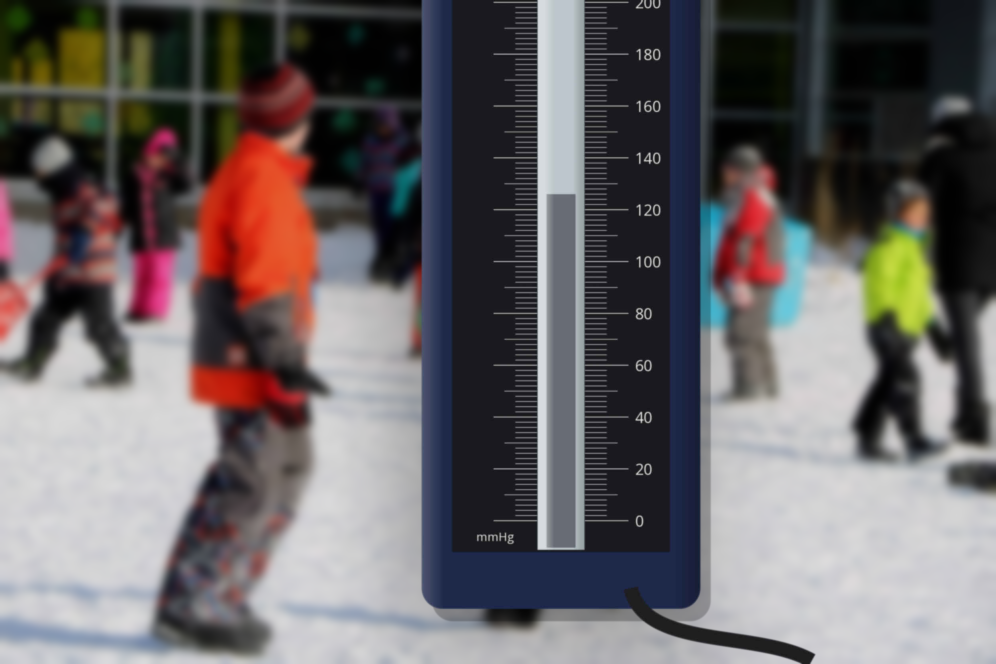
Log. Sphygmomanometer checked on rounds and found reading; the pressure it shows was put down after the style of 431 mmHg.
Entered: 126 mmHg
